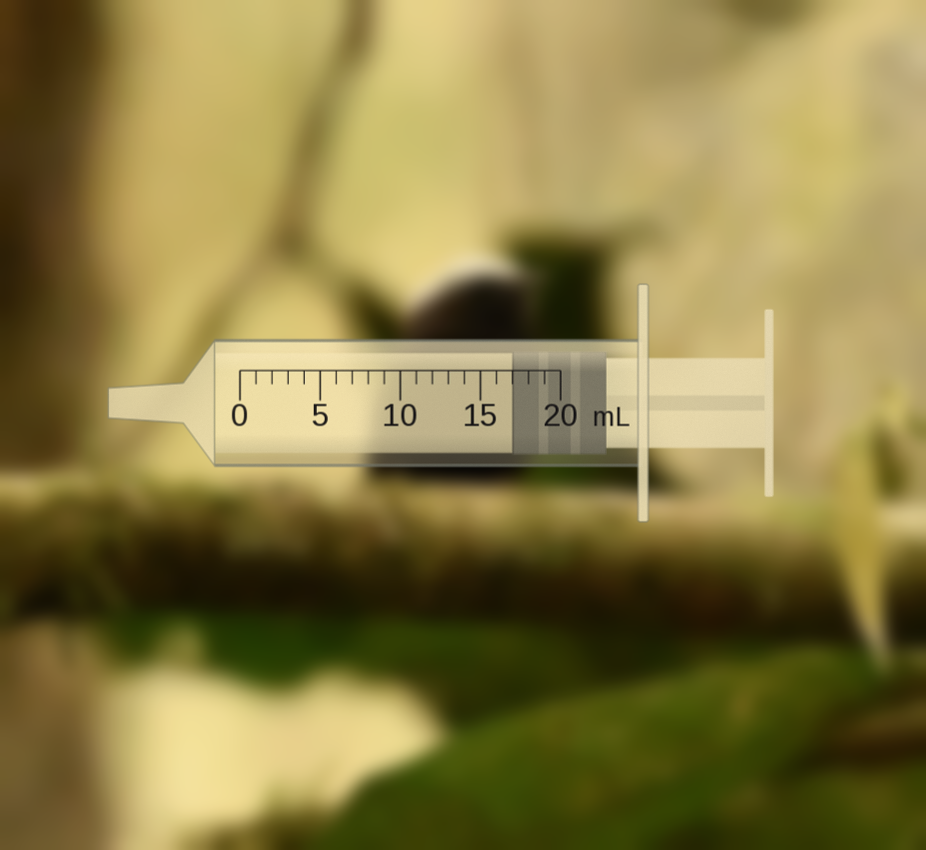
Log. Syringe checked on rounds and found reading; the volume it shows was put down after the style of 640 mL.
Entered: 17 mL
